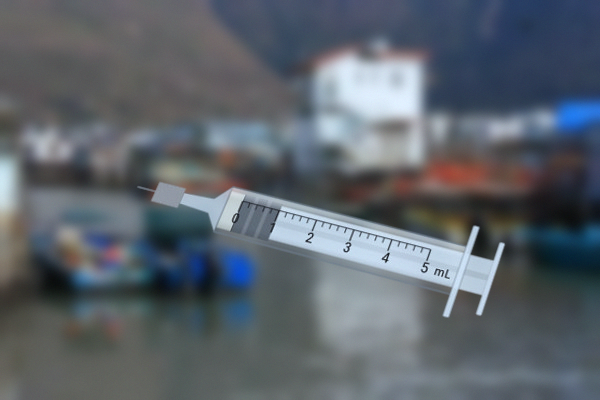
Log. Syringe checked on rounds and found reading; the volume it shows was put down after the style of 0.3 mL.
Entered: 0 mL
